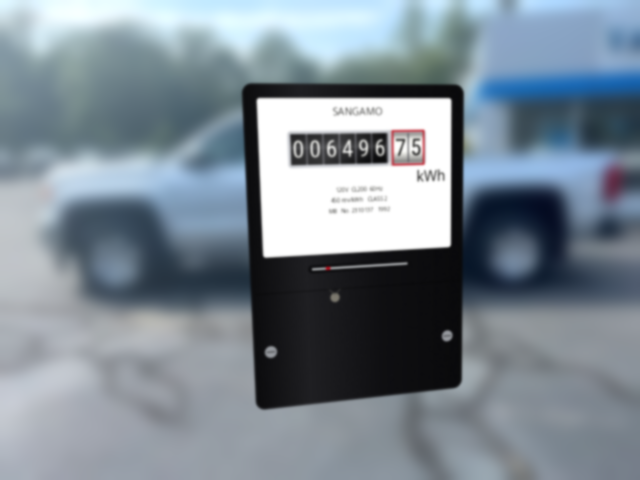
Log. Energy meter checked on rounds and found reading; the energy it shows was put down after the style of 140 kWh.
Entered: 6496.75 kWh
